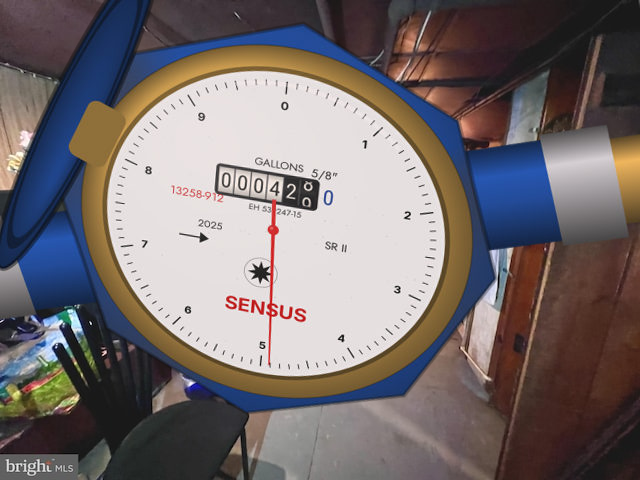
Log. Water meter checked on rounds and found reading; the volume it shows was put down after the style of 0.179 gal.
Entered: 4284.9 gal
